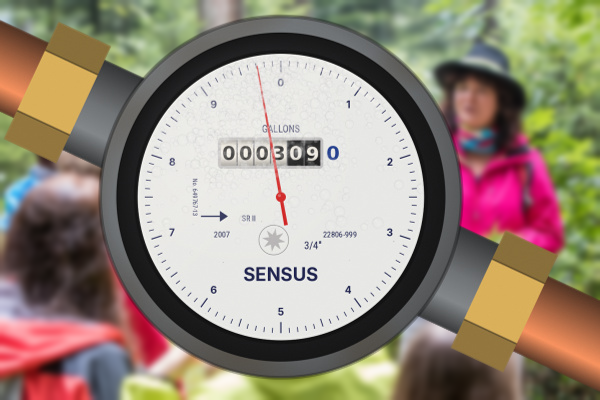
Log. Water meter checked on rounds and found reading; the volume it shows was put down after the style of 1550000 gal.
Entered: 3089.7 gal
